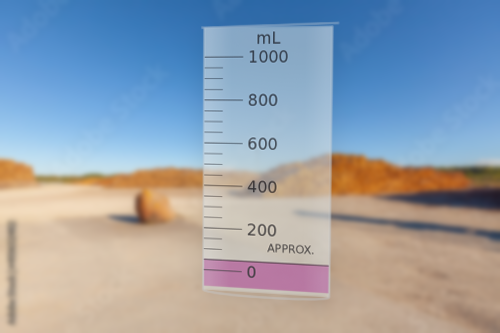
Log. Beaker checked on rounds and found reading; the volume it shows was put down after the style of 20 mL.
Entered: 50 mL
